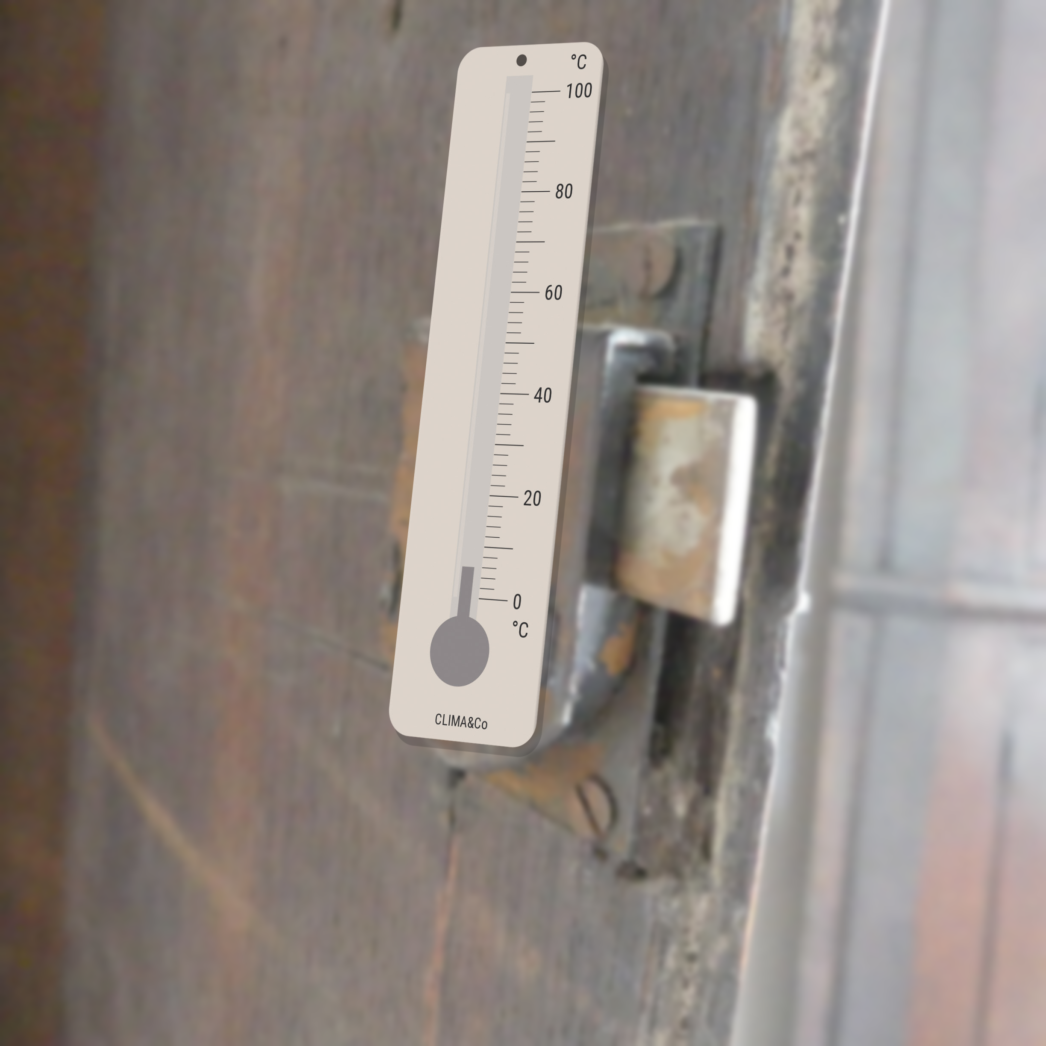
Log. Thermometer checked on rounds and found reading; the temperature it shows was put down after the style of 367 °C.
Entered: 6 °C
